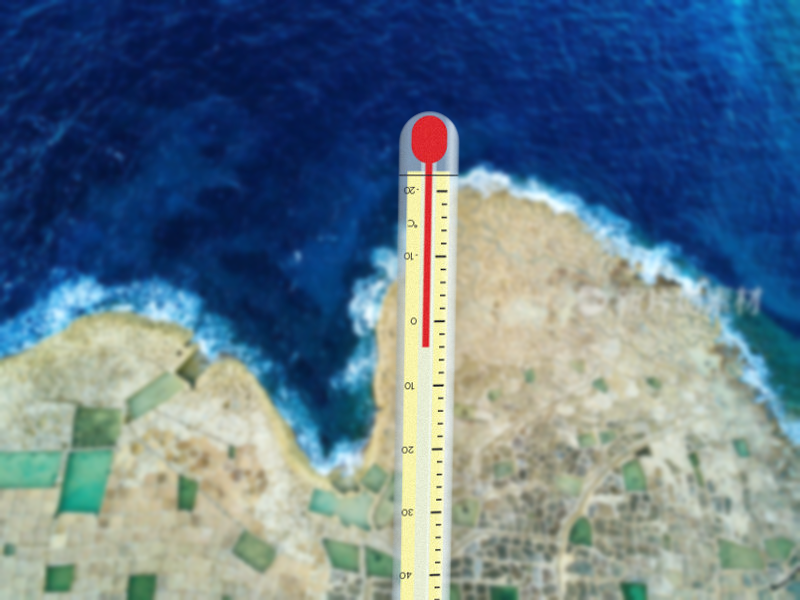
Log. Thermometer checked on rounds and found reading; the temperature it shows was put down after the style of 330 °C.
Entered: 4 °C
